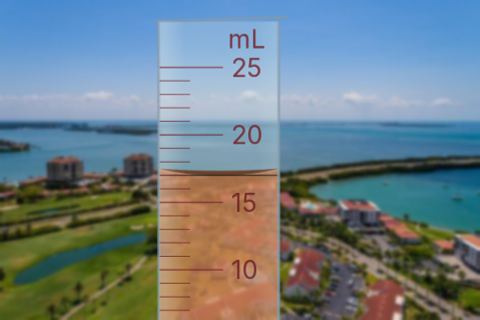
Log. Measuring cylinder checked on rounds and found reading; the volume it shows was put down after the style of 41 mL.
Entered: 17 mL
